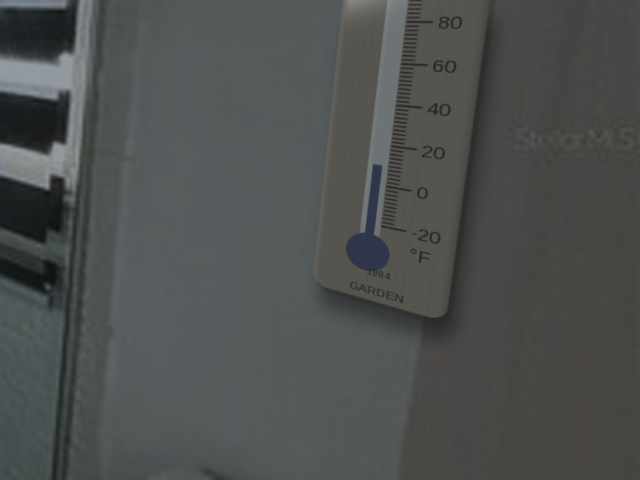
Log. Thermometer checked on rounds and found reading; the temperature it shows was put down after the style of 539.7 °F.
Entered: 10 °F
